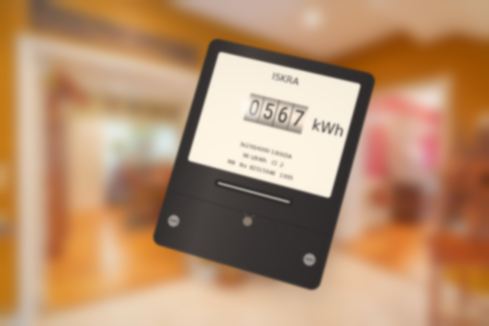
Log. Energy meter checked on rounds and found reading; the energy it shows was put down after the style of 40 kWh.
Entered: 567 kWh
